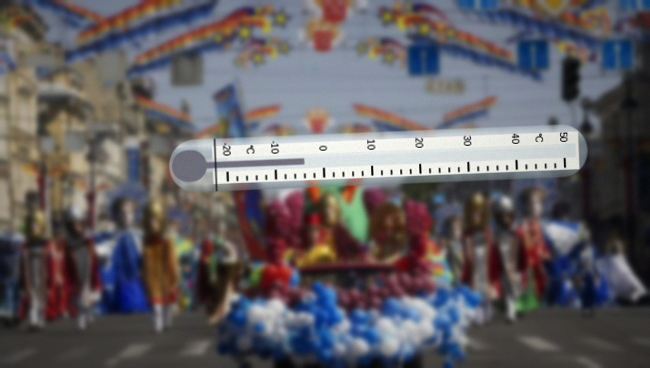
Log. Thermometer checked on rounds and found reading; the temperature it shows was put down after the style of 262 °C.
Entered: -4 °C
